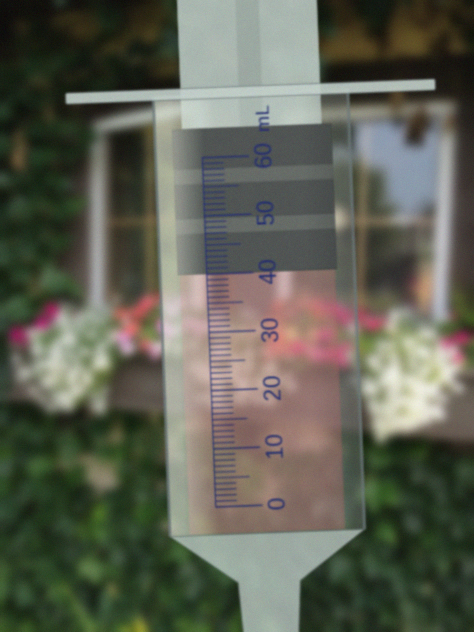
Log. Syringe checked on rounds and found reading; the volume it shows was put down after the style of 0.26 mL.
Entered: 40 mL
